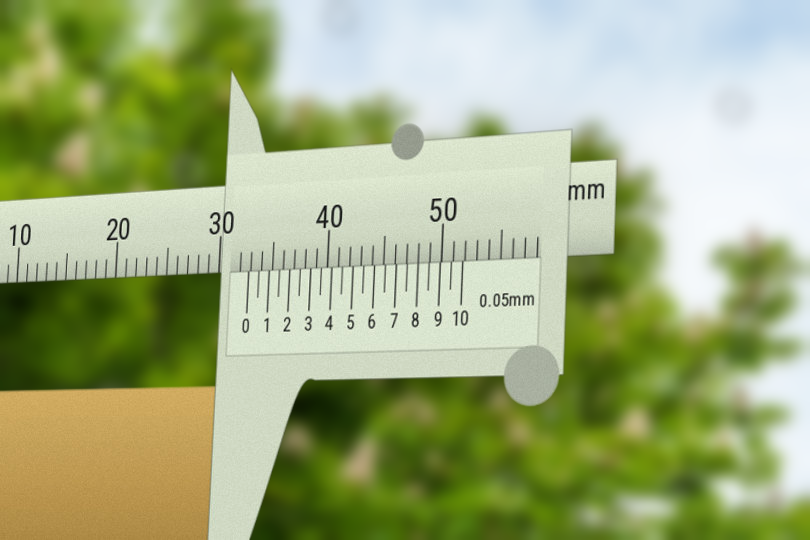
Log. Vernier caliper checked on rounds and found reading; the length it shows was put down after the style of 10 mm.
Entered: 32.8 mm
